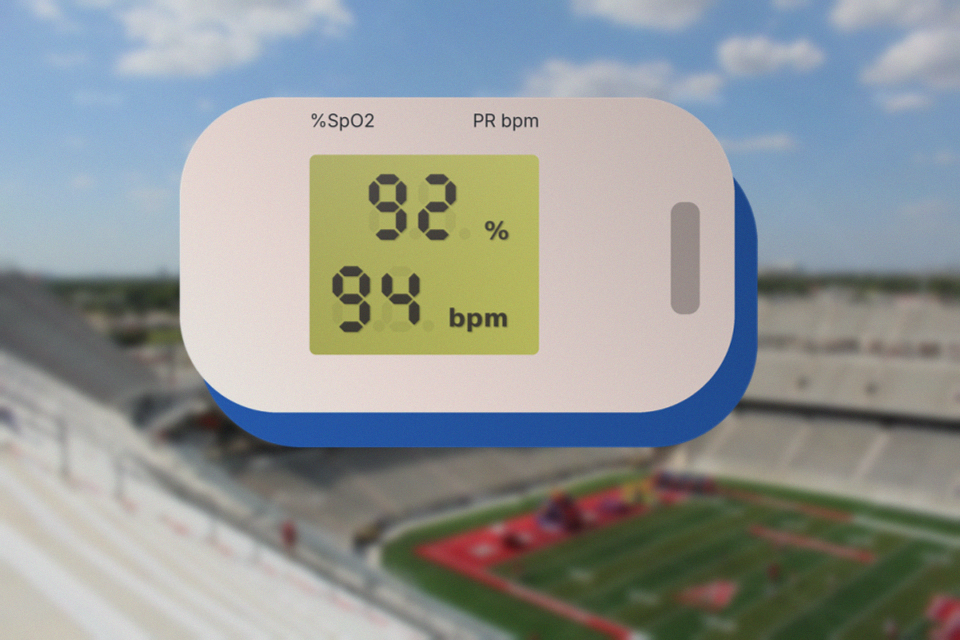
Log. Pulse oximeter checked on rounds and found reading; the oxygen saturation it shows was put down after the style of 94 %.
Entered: 92 %
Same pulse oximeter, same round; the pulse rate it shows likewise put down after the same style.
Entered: 94 bpm
